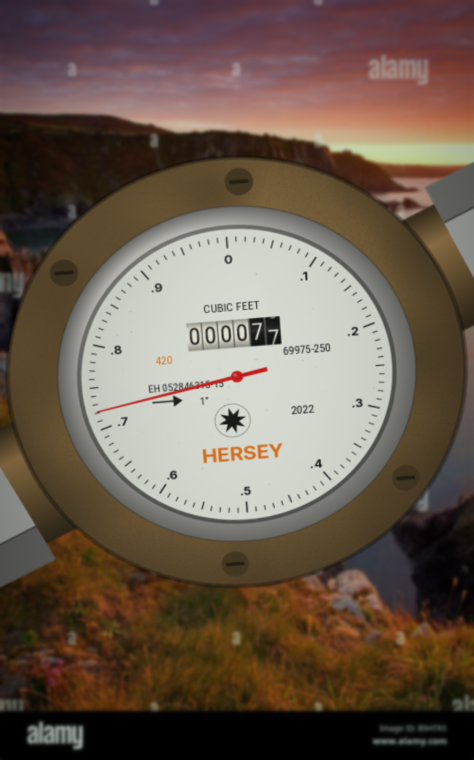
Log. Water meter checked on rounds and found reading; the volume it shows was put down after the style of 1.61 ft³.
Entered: 76.72 ft³
